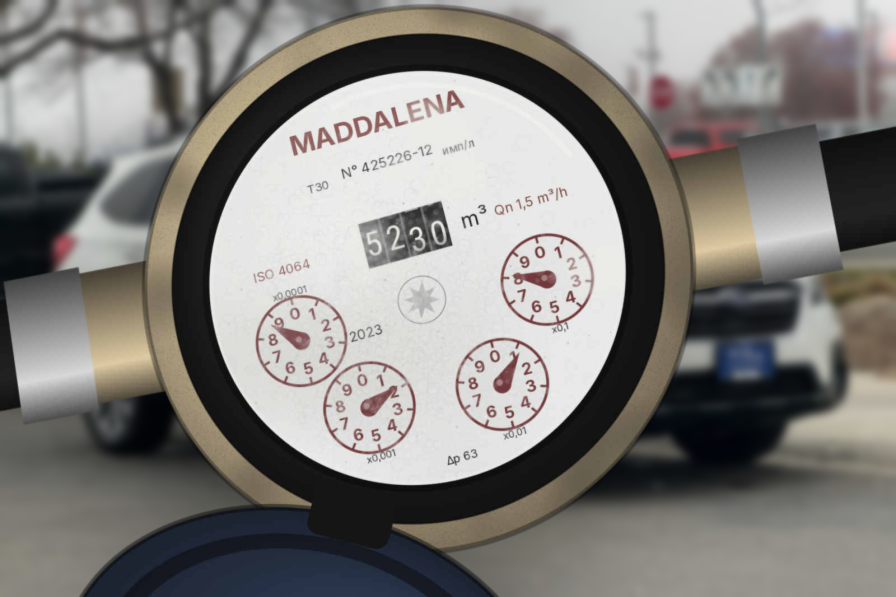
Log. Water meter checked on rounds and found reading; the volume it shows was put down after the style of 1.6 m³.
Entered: 5229.8118 m³
